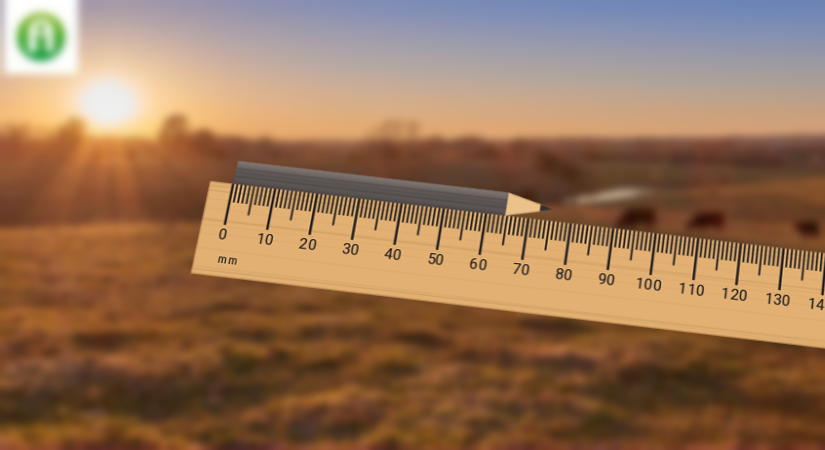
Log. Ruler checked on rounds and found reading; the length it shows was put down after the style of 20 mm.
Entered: 75 mm
